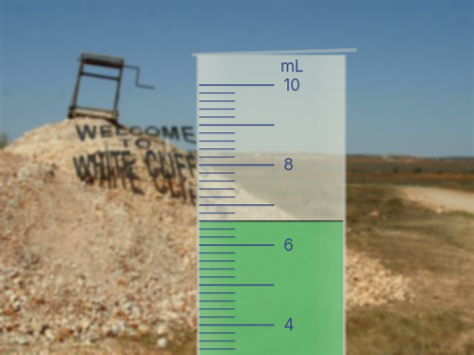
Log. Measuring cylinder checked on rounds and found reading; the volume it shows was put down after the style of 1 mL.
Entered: 6.6 mL
